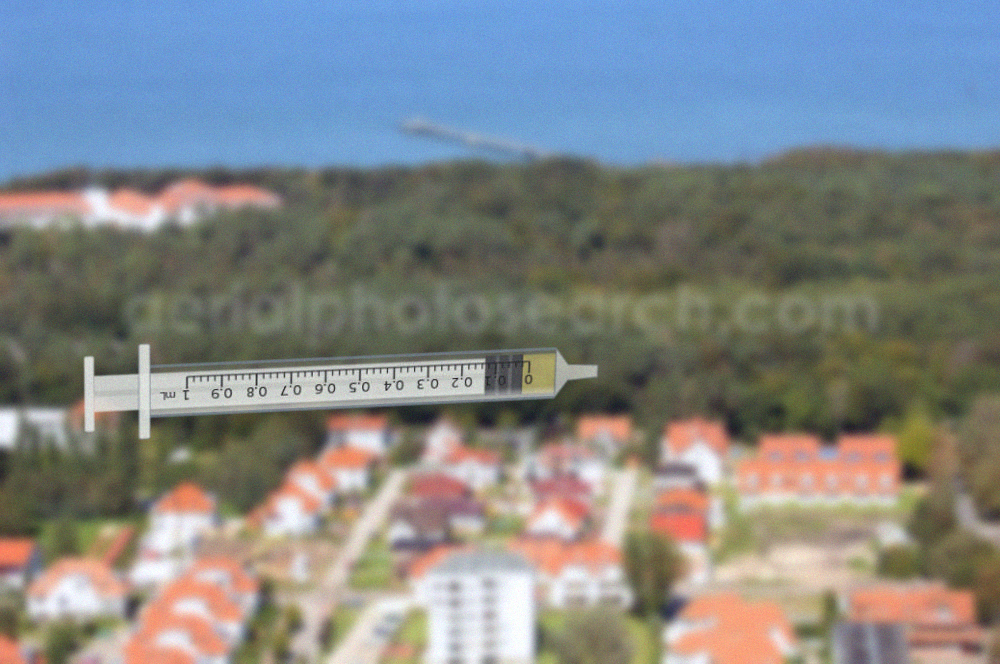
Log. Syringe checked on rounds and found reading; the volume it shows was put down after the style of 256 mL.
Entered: 0.02 mL
